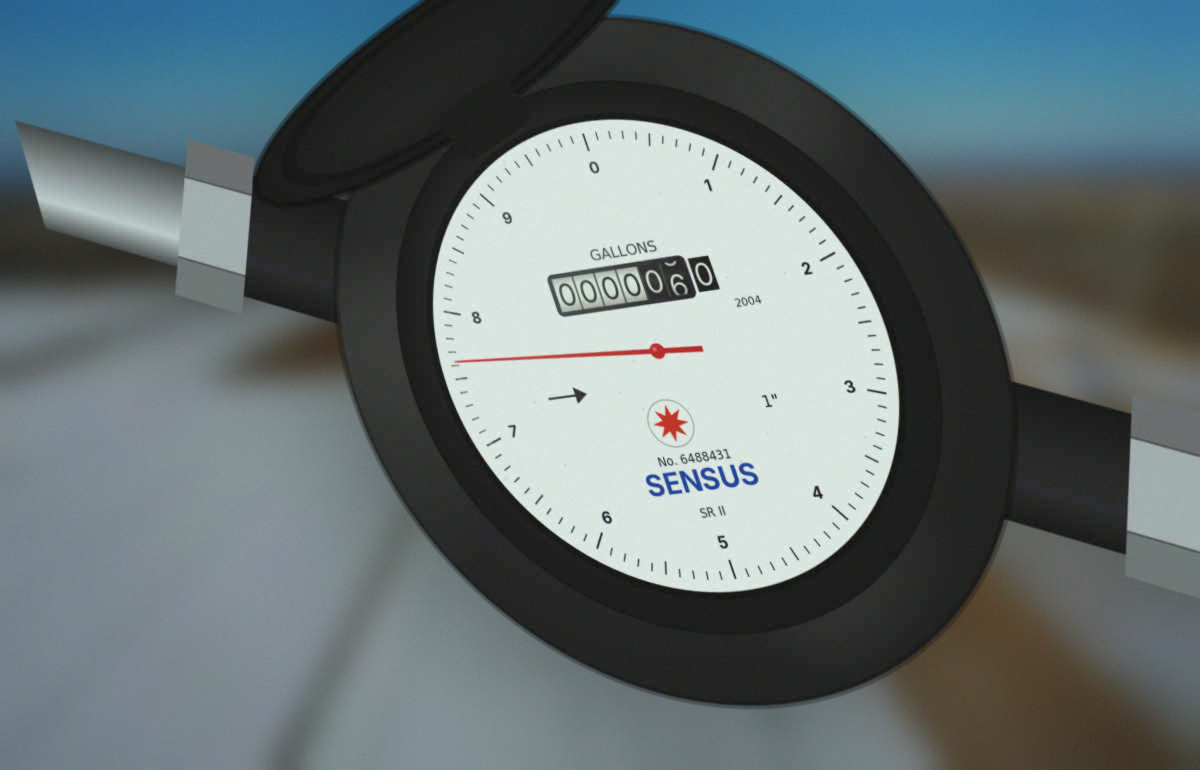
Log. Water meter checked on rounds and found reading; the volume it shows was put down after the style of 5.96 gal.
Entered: 57.6 gal
